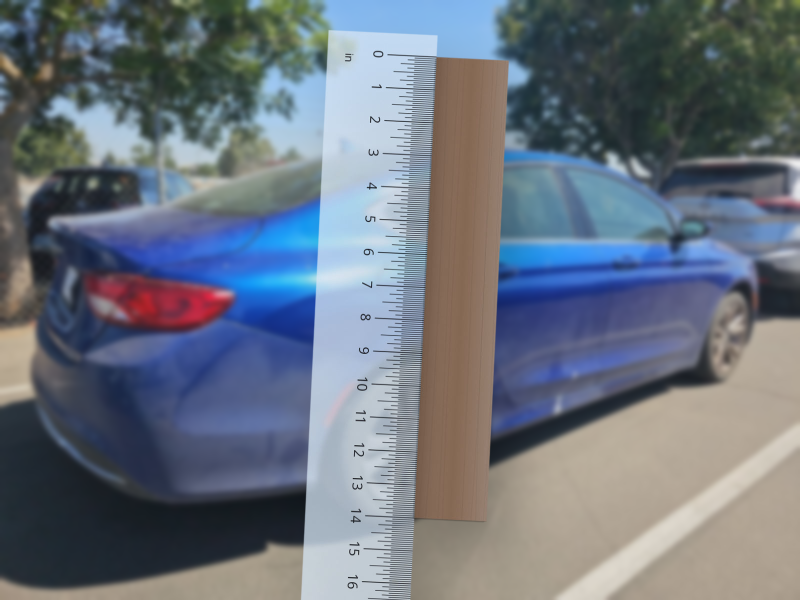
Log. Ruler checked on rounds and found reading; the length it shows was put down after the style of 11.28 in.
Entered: 14 in
